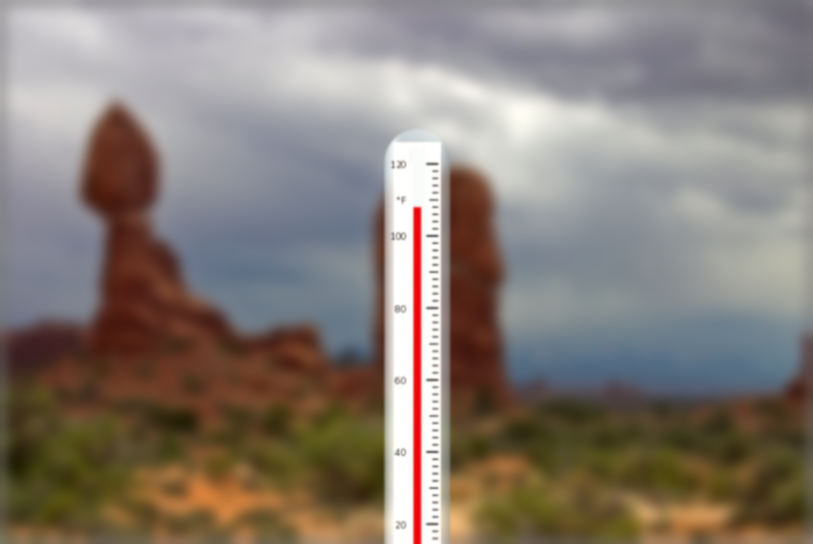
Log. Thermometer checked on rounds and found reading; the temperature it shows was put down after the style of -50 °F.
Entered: 108 °F
